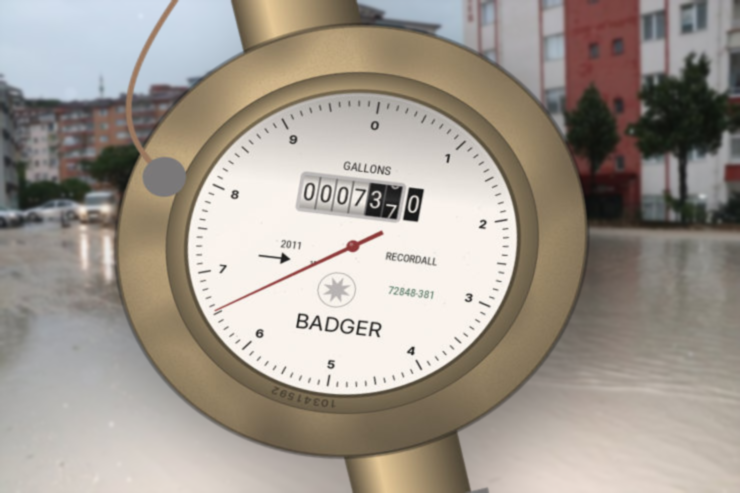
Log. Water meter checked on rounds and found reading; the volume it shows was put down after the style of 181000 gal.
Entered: 7366.5 gal
